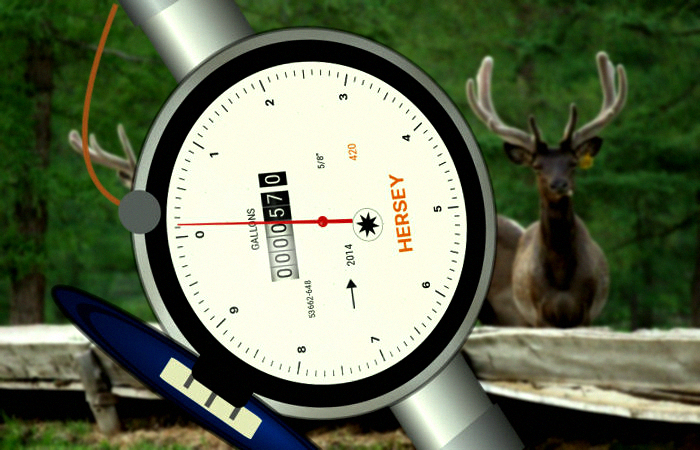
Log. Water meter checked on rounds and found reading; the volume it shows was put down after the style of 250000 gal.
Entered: 570.1 gal
